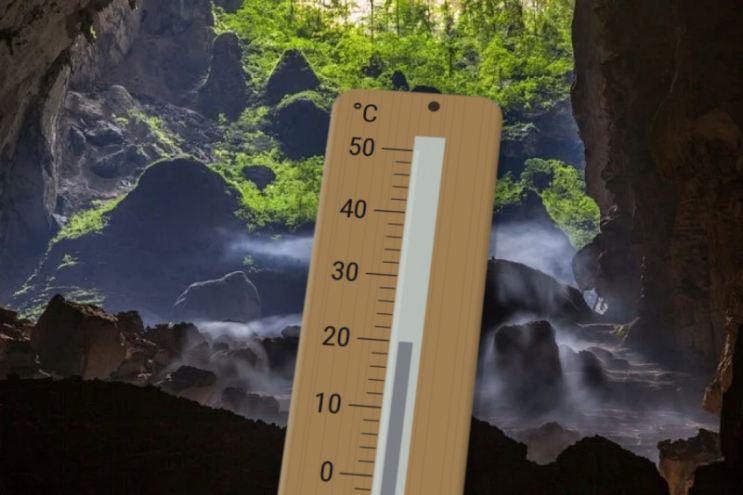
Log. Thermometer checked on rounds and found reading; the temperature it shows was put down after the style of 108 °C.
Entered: 20 °C
